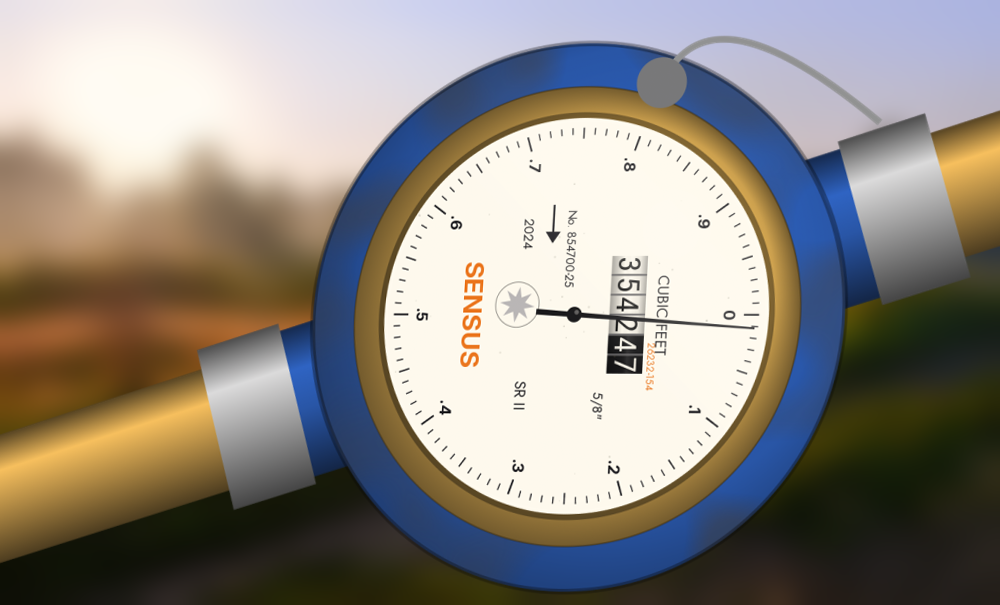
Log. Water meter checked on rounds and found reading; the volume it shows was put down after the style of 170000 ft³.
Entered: 354247.01 ft³
